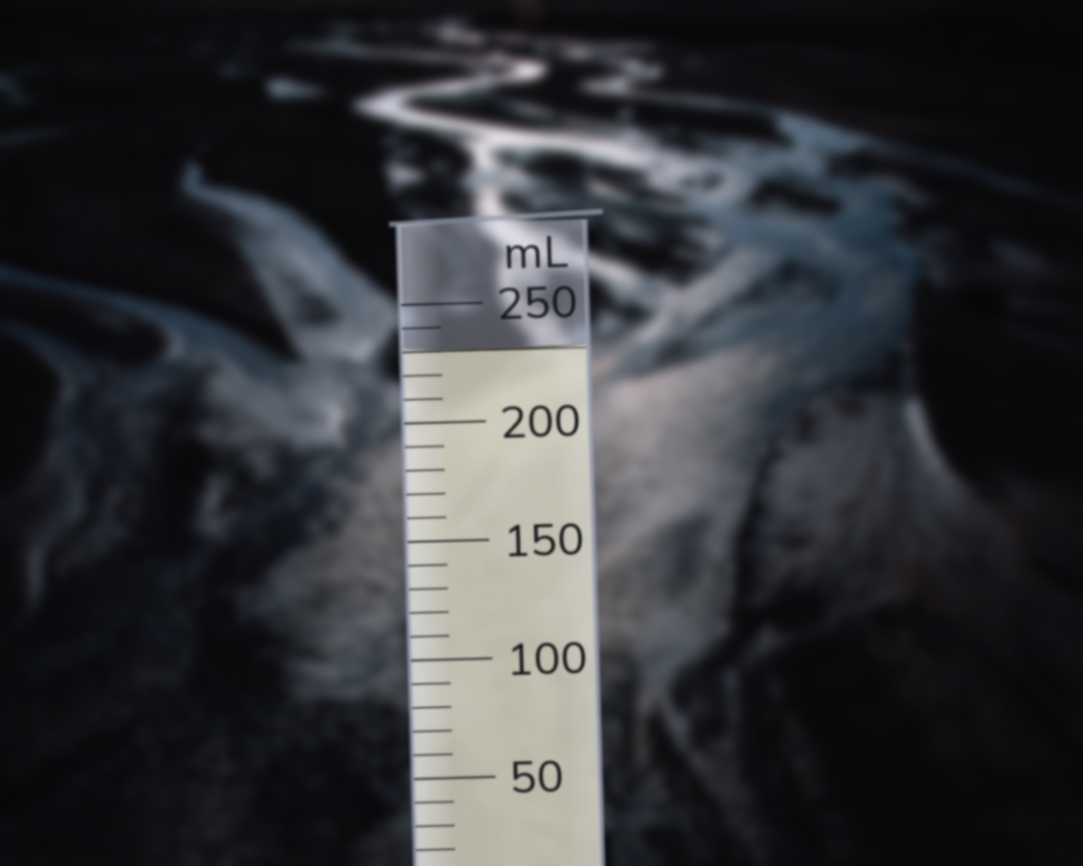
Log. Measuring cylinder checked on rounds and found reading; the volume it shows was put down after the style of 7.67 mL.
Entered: 230 mL
